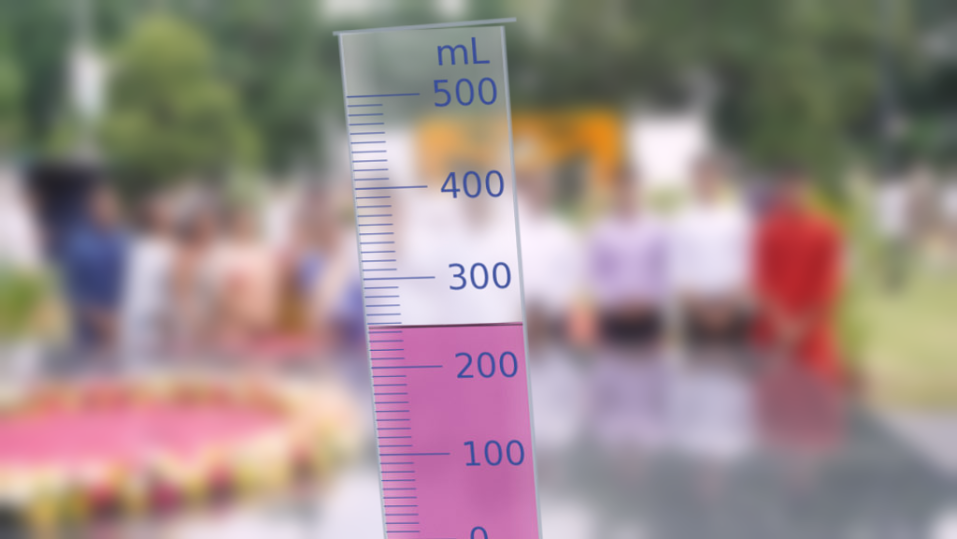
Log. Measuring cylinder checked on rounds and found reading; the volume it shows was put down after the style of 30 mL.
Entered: 245 mL
